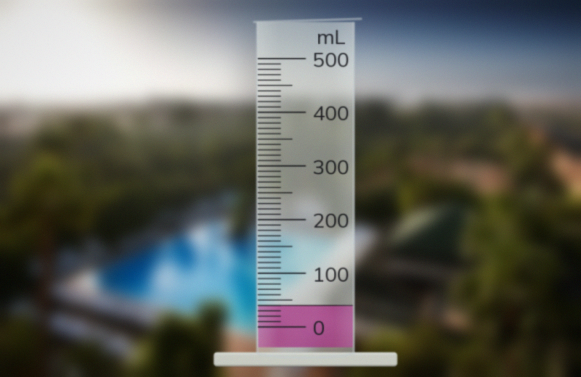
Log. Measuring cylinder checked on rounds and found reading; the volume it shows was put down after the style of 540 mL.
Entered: 40 mL
